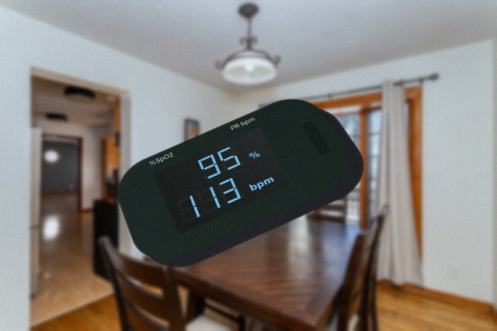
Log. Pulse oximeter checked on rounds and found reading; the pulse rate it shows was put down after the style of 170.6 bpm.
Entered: 113 bpm
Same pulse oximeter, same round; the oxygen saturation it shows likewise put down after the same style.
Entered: 95 %
